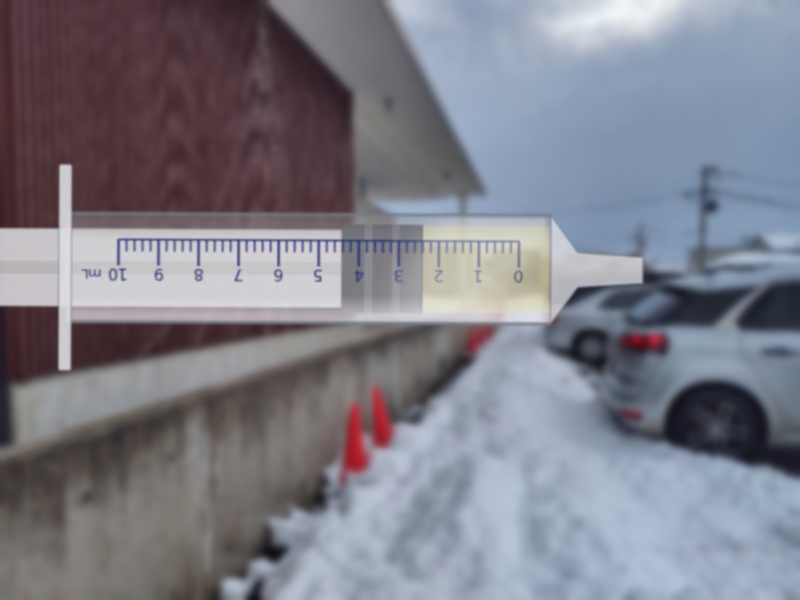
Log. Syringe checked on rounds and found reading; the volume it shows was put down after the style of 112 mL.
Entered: 2.4 mL
